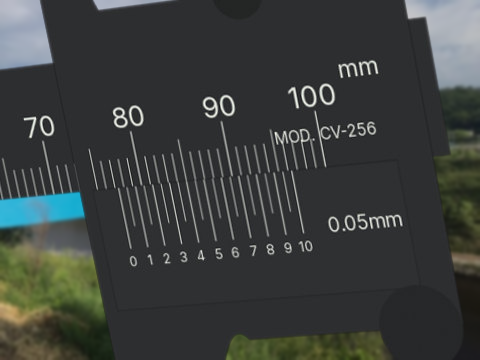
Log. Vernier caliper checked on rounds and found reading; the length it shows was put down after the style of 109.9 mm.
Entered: 77.4 mm
